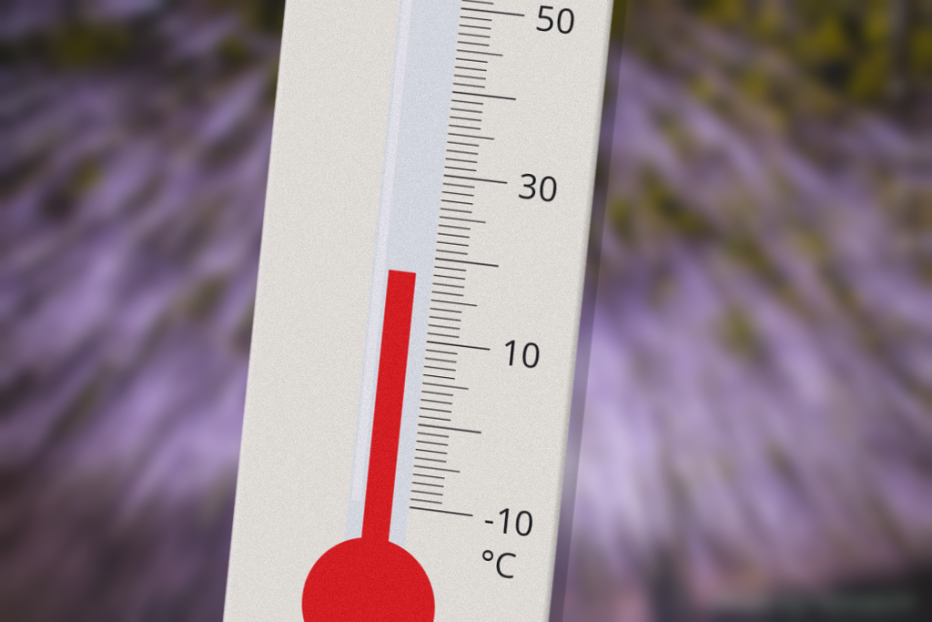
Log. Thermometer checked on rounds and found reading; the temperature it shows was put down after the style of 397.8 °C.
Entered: 18 °C
